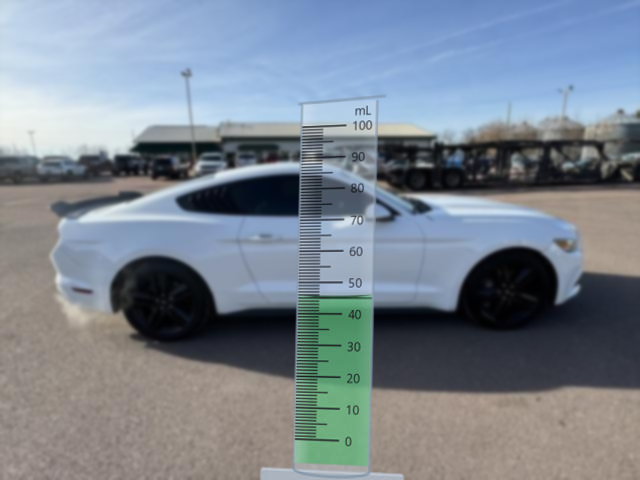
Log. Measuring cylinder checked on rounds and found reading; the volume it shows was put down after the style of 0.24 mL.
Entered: 45 mL
